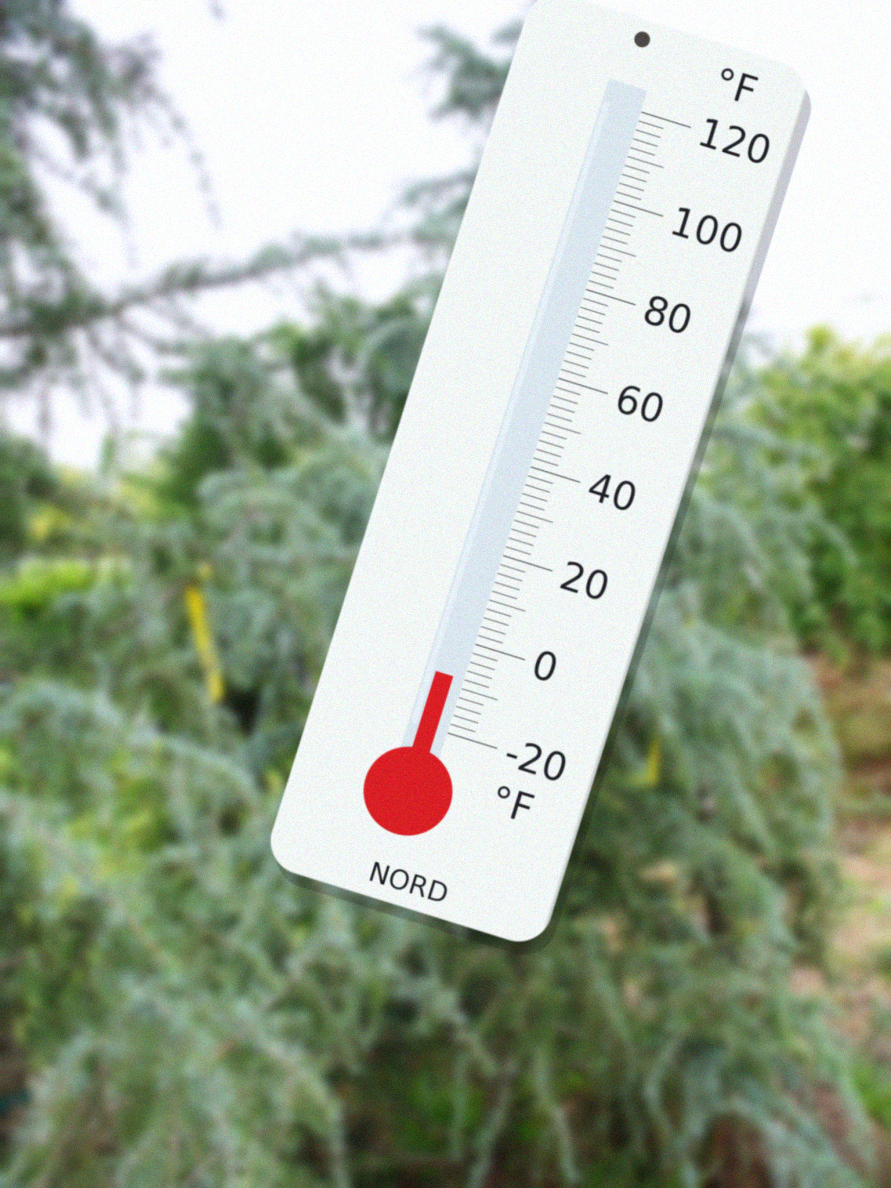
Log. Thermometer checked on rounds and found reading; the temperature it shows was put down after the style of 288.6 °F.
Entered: -8 °F
